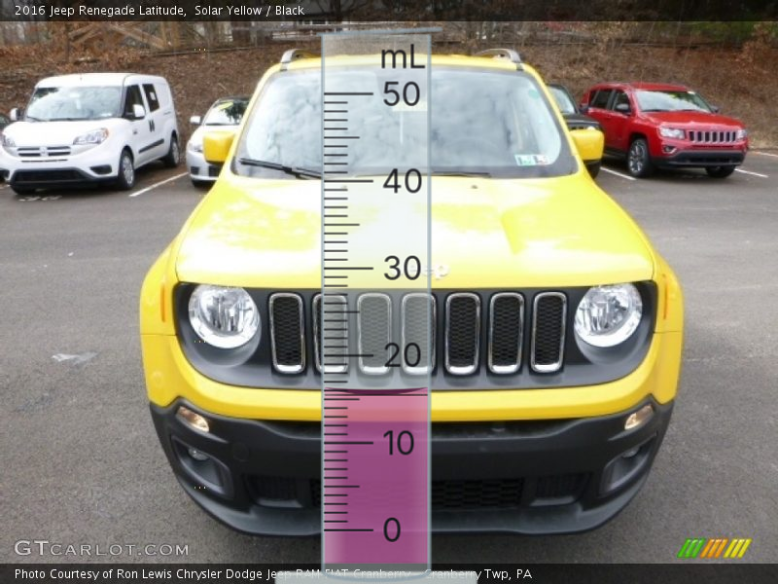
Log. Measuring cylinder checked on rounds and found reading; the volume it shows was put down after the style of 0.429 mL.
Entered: 15.5 mL
